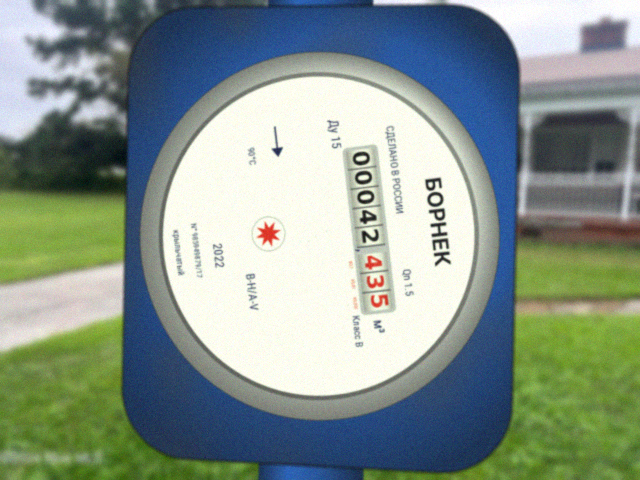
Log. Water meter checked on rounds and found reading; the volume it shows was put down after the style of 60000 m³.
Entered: 42.435 m³
